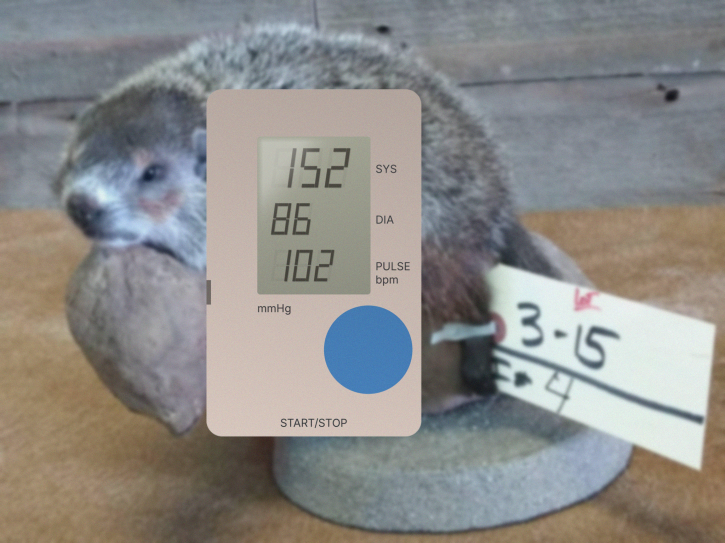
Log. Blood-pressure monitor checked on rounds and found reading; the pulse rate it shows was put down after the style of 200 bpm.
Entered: 102 bpm
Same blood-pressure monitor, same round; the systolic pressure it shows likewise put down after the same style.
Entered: 152 mmHg
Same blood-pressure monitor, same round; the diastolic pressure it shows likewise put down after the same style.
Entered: 86 mmHg
